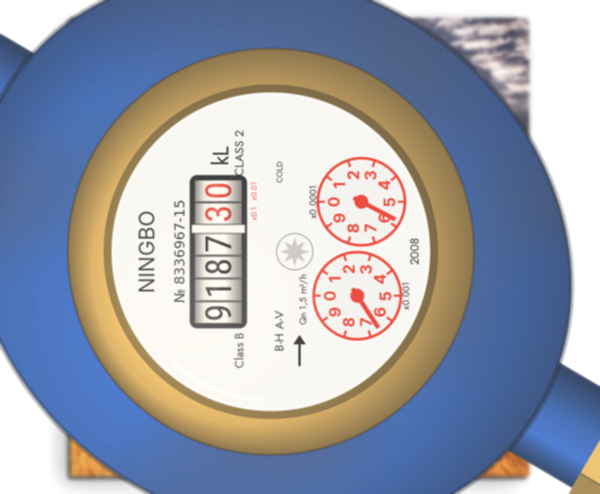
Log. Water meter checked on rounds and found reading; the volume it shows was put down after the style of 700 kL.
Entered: 9187.3065 kL
